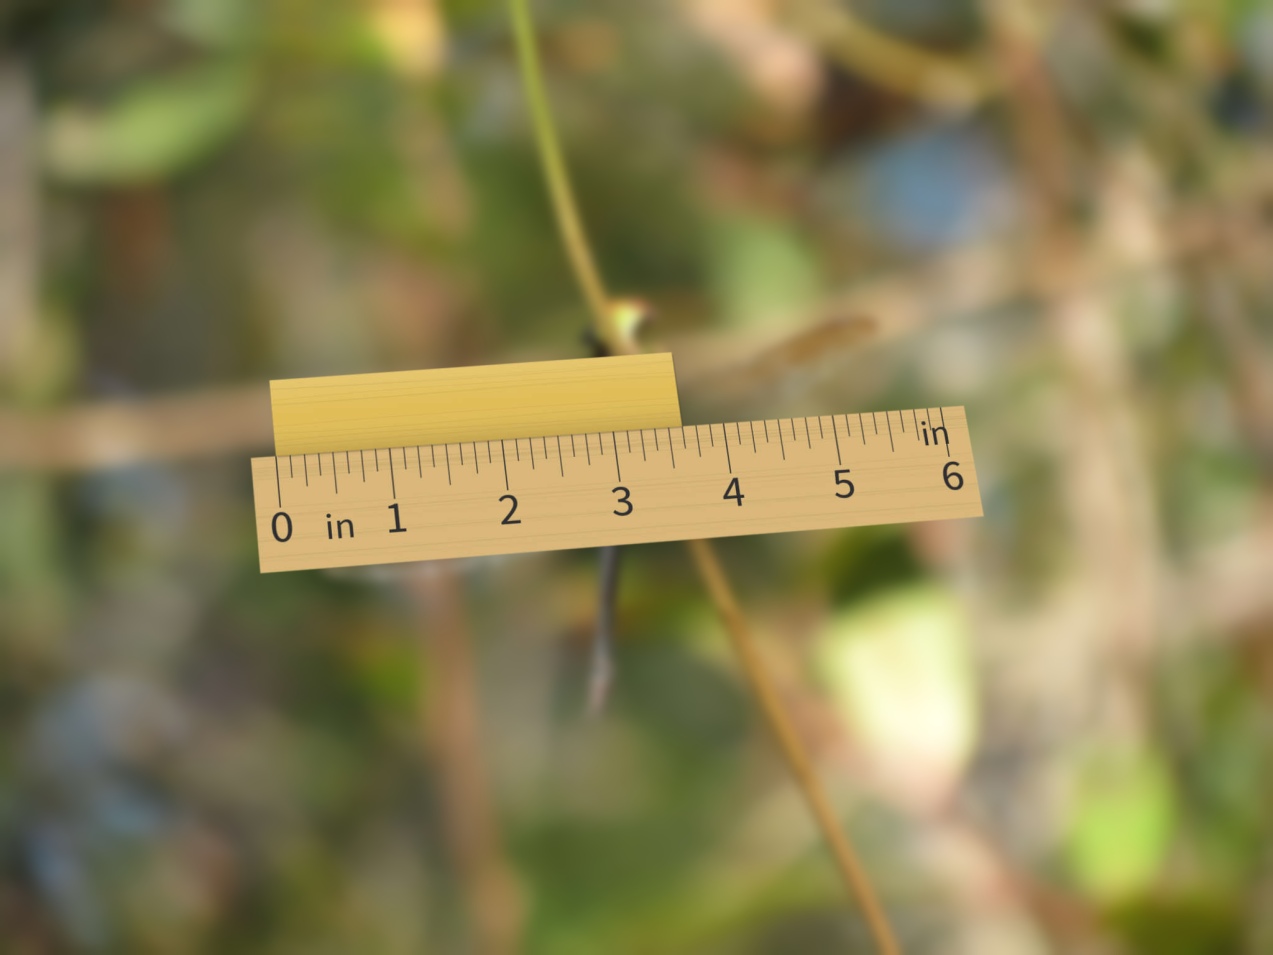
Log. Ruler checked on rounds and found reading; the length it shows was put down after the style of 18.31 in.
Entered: 3.625 in
